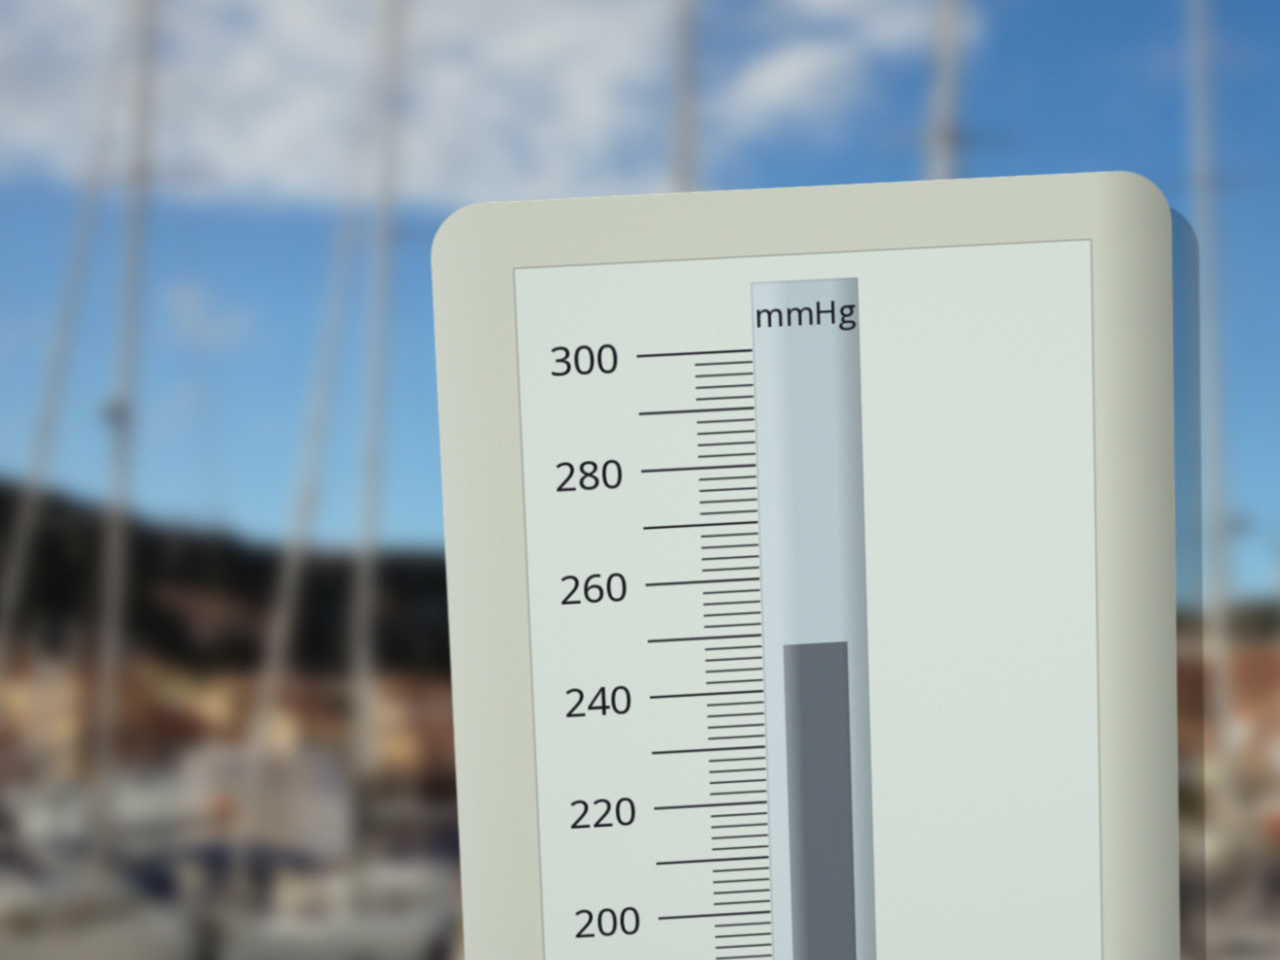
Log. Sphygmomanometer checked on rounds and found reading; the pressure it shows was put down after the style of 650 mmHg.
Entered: 248 mmHg
